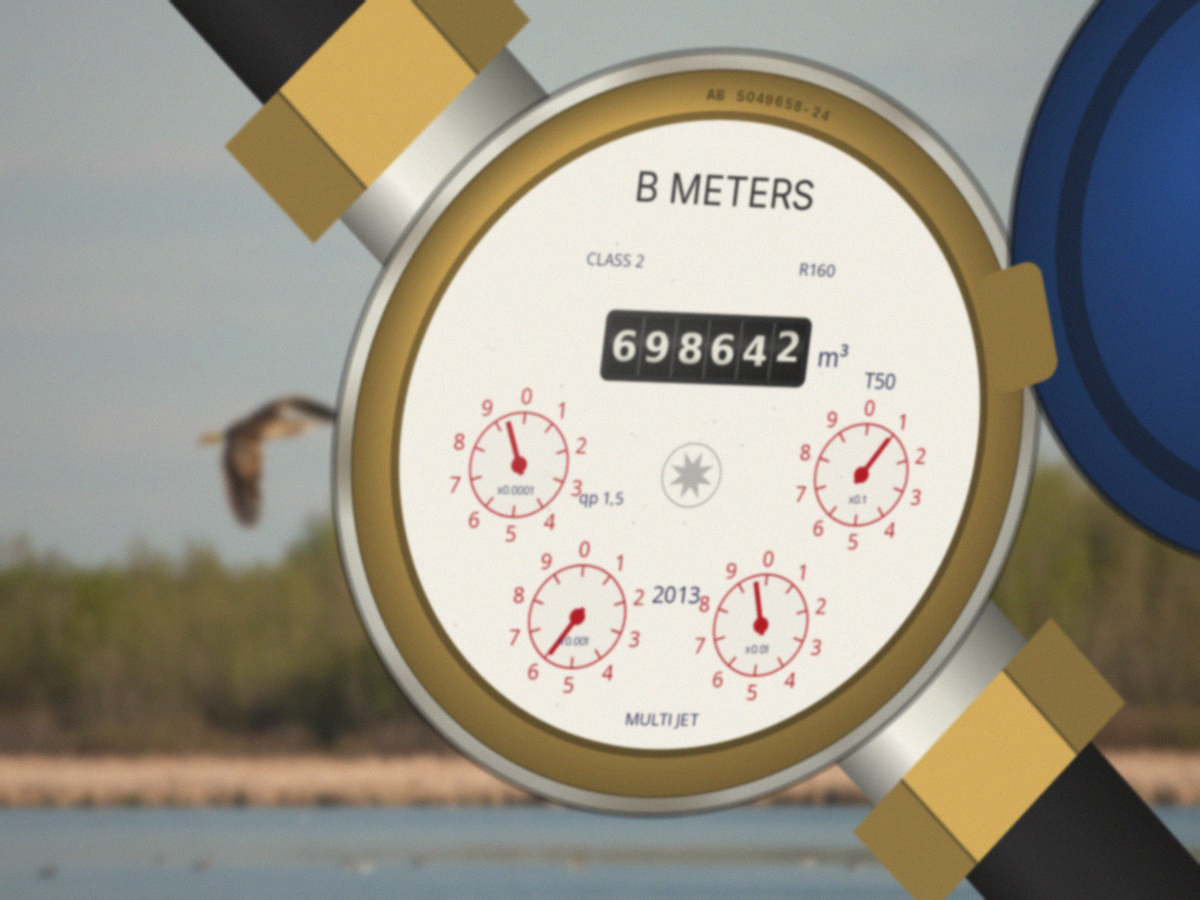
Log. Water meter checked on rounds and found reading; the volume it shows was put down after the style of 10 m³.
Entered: 698642.0959 m³
